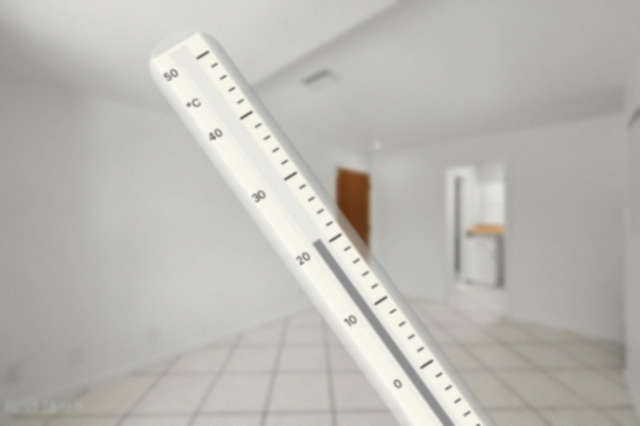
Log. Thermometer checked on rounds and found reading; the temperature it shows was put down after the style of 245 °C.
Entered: 21 °C
